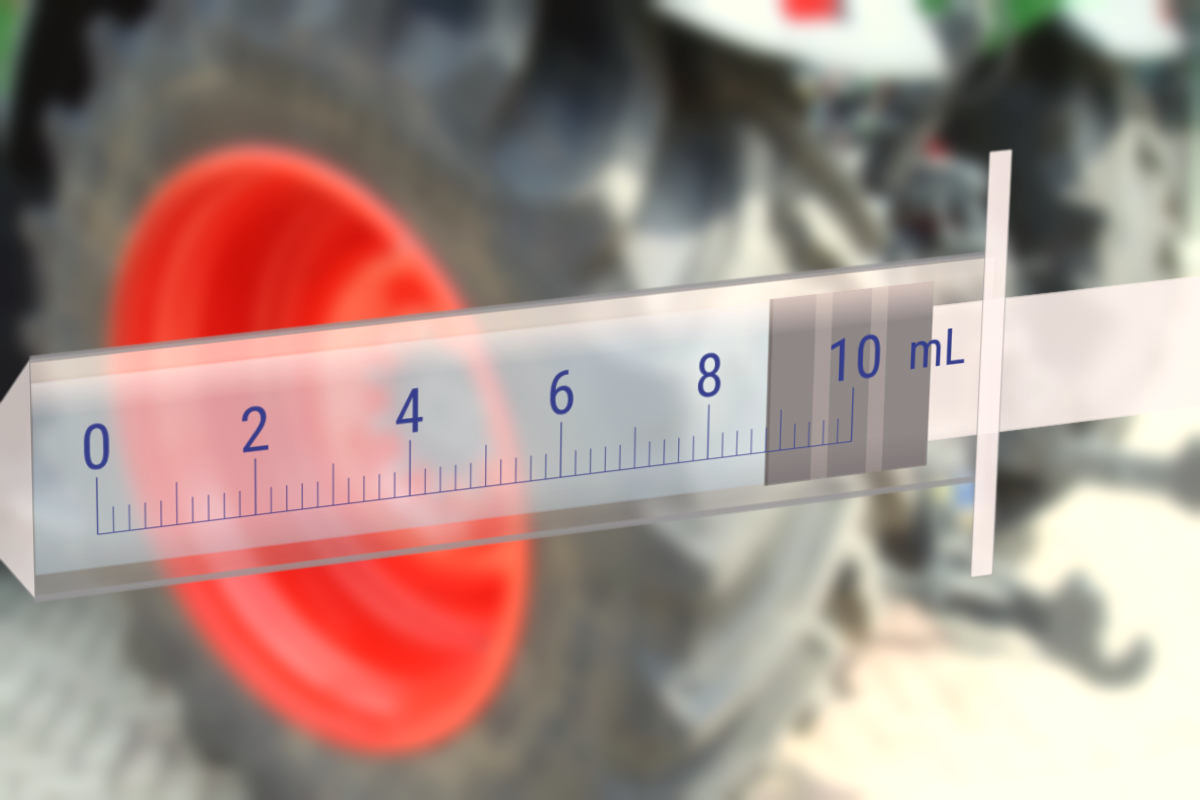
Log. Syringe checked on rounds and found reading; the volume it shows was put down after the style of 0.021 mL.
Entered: 8.8 mL
